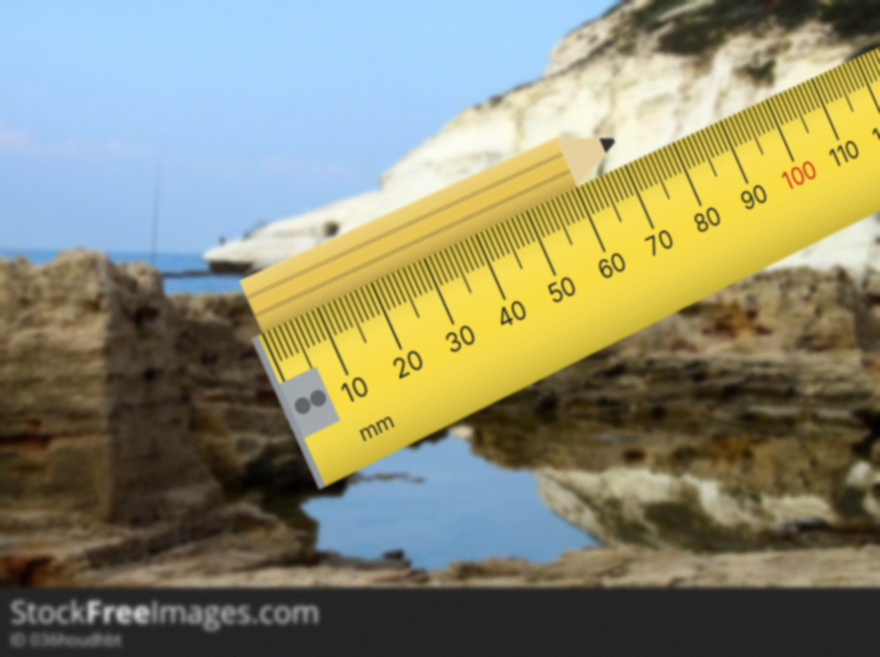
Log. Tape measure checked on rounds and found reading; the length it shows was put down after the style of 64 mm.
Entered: 70 mm
